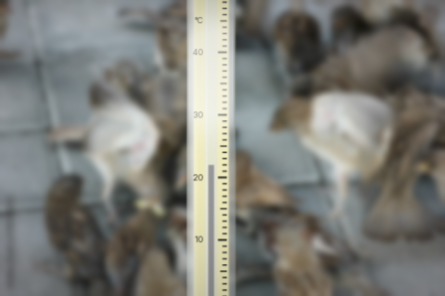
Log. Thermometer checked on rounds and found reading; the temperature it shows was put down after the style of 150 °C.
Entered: 22 °C
